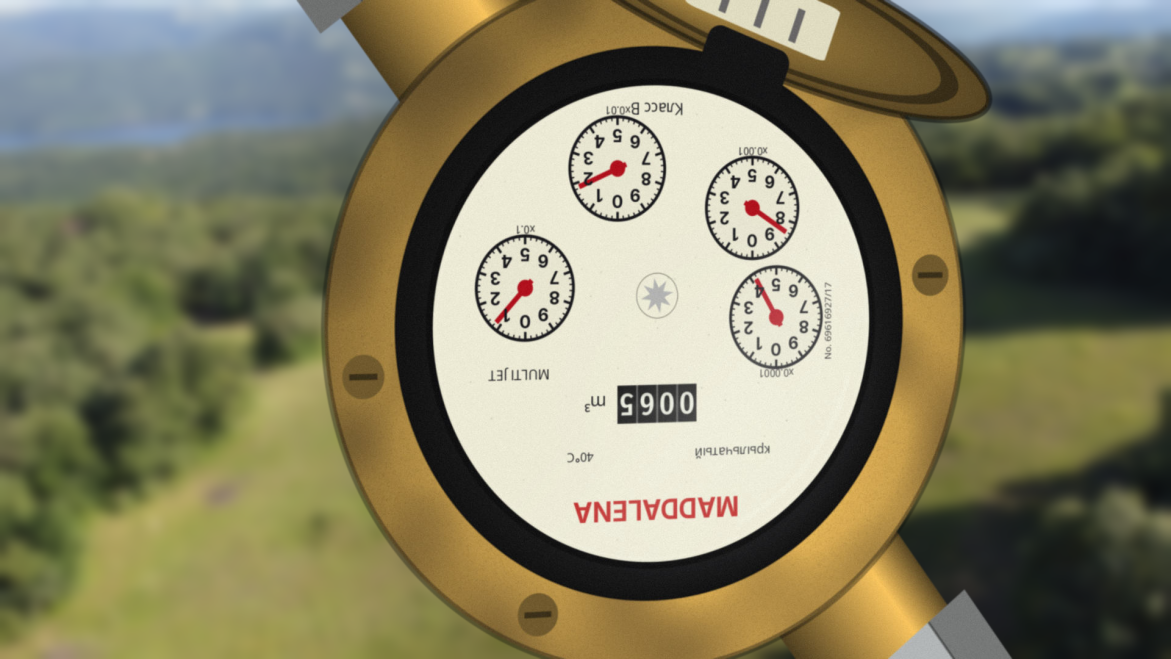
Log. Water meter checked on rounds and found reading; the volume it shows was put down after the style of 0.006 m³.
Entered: 65.1184 m³
